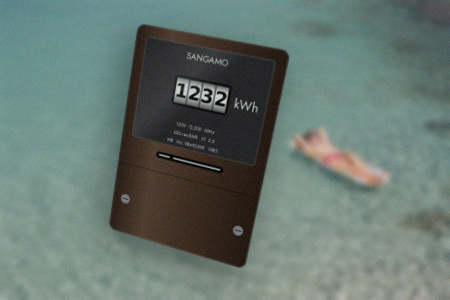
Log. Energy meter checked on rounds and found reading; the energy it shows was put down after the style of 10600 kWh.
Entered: 1232 kWh
